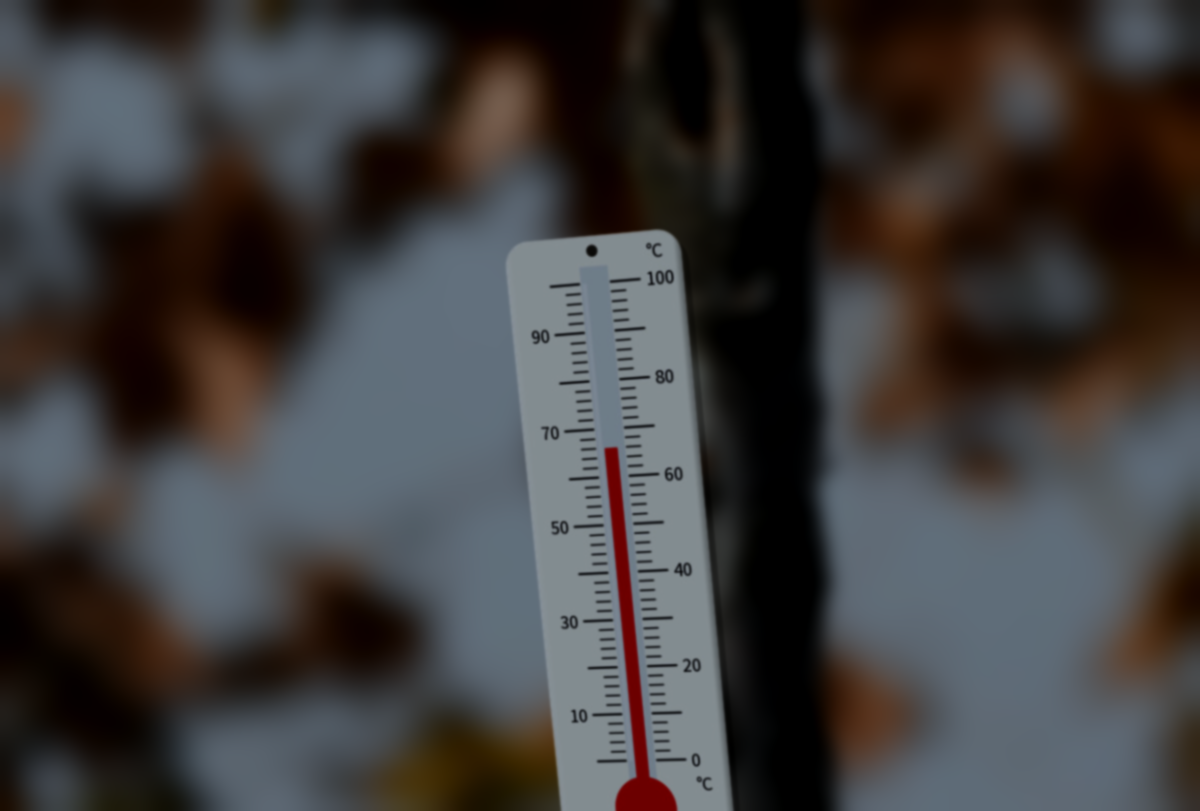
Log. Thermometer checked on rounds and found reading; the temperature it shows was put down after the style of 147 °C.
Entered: 66 °C
